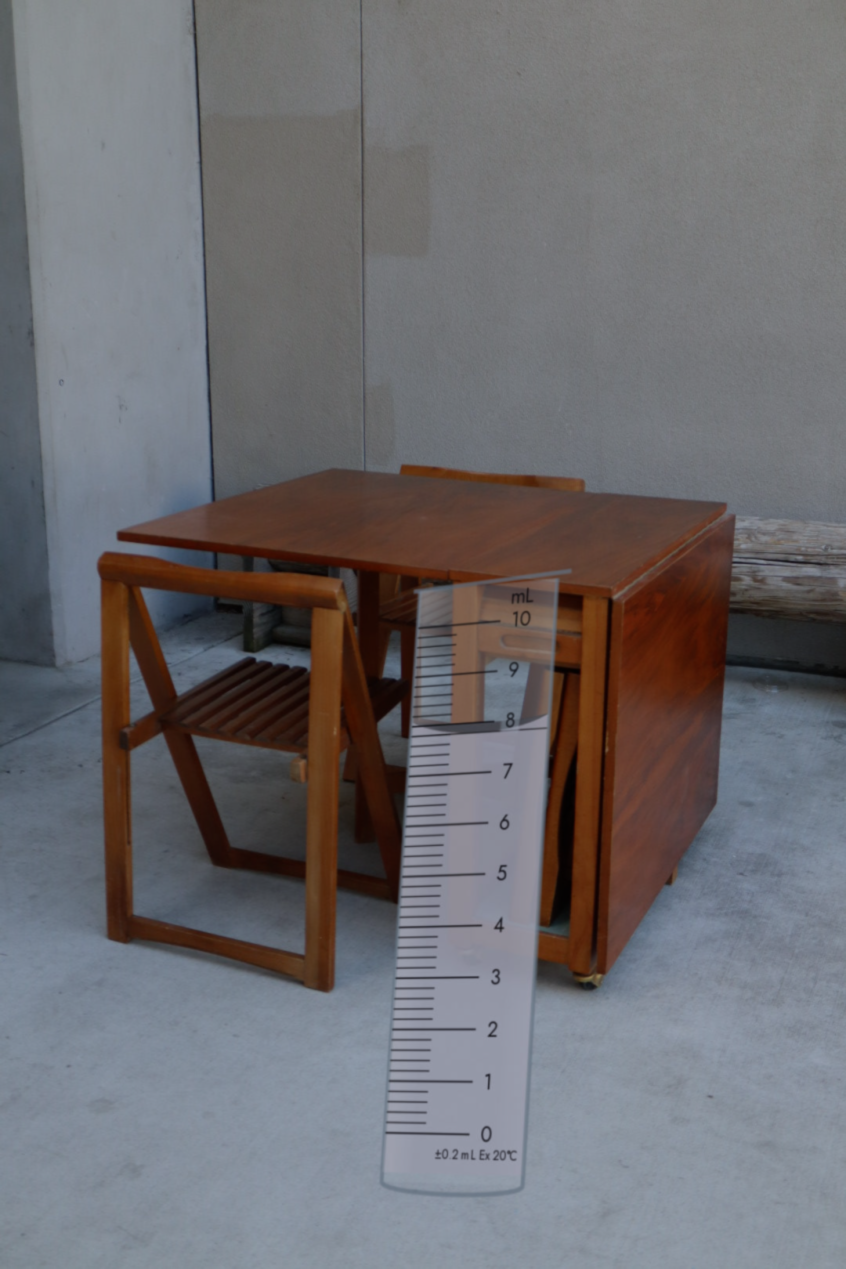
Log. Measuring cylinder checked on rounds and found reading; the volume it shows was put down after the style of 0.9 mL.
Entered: 7.8 mL
